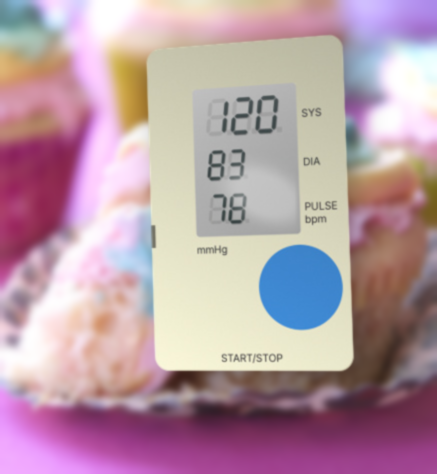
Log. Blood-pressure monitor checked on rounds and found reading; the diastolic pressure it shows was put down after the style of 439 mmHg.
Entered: 83 mmHg
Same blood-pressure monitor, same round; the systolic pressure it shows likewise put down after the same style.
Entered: 120 mmHg
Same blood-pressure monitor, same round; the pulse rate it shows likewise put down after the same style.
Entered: 78 bpm
